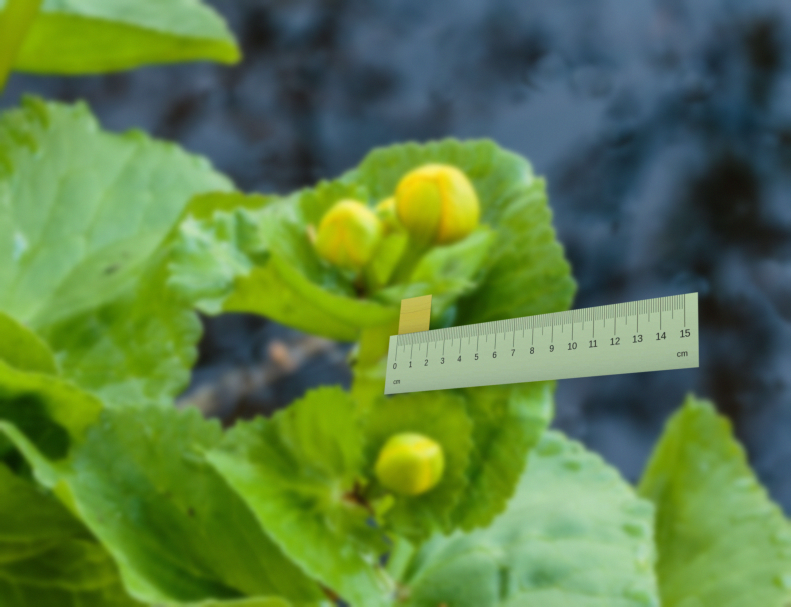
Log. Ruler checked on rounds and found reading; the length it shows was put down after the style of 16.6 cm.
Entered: 2 cm
